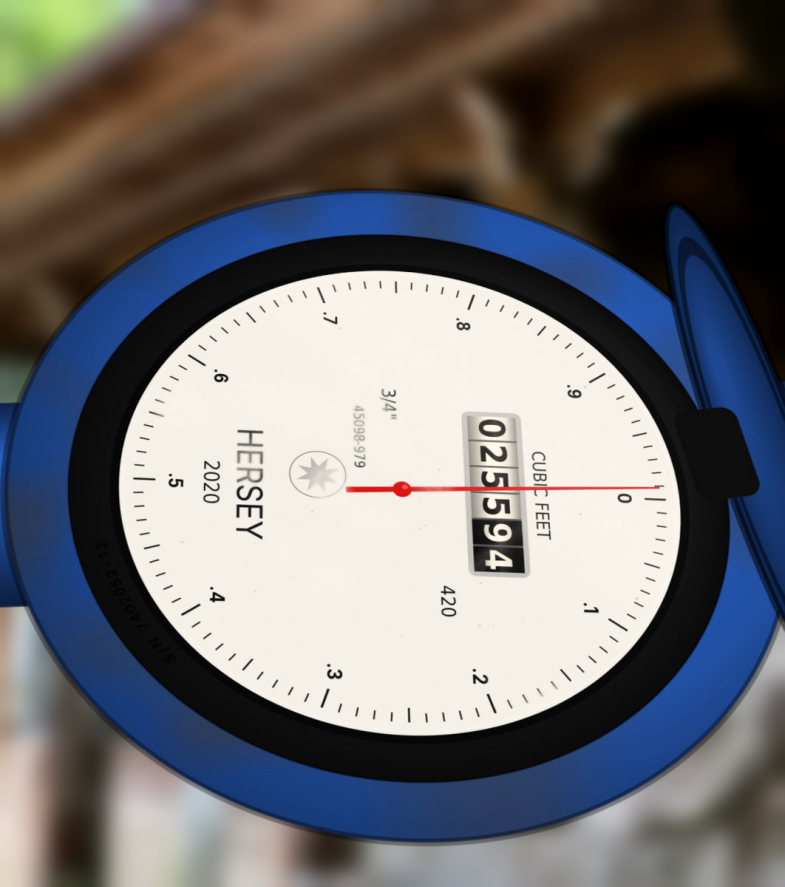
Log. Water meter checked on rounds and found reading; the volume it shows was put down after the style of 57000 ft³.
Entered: 25593.99 ft³
